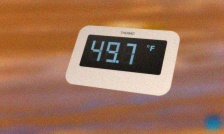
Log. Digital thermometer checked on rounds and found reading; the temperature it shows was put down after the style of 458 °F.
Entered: 49.7 °F
